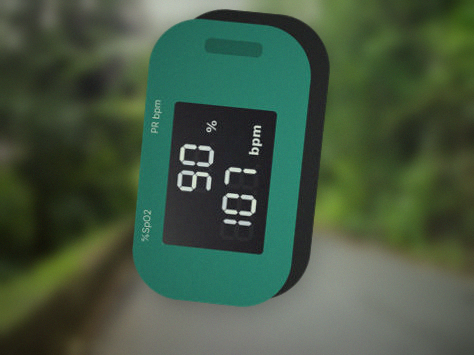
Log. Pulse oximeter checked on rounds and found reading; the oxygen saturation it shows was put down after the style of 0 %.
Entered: 90 %
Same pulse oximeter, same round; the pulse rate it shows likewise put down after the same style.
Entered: 107 bpm
